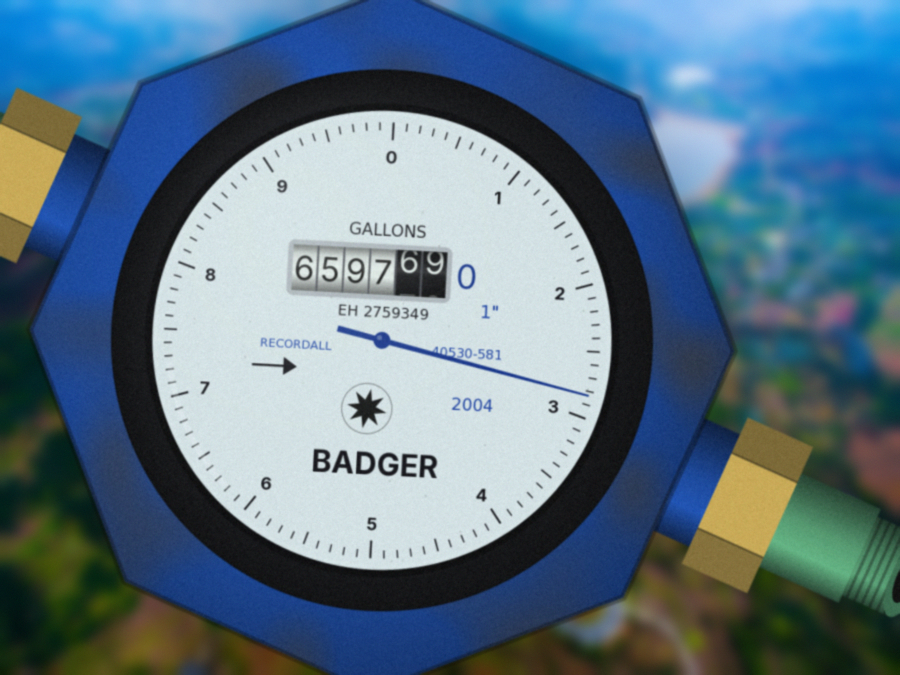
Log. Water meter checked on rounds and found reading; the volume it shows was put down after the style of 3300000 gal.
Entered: 6597692.8 gal
